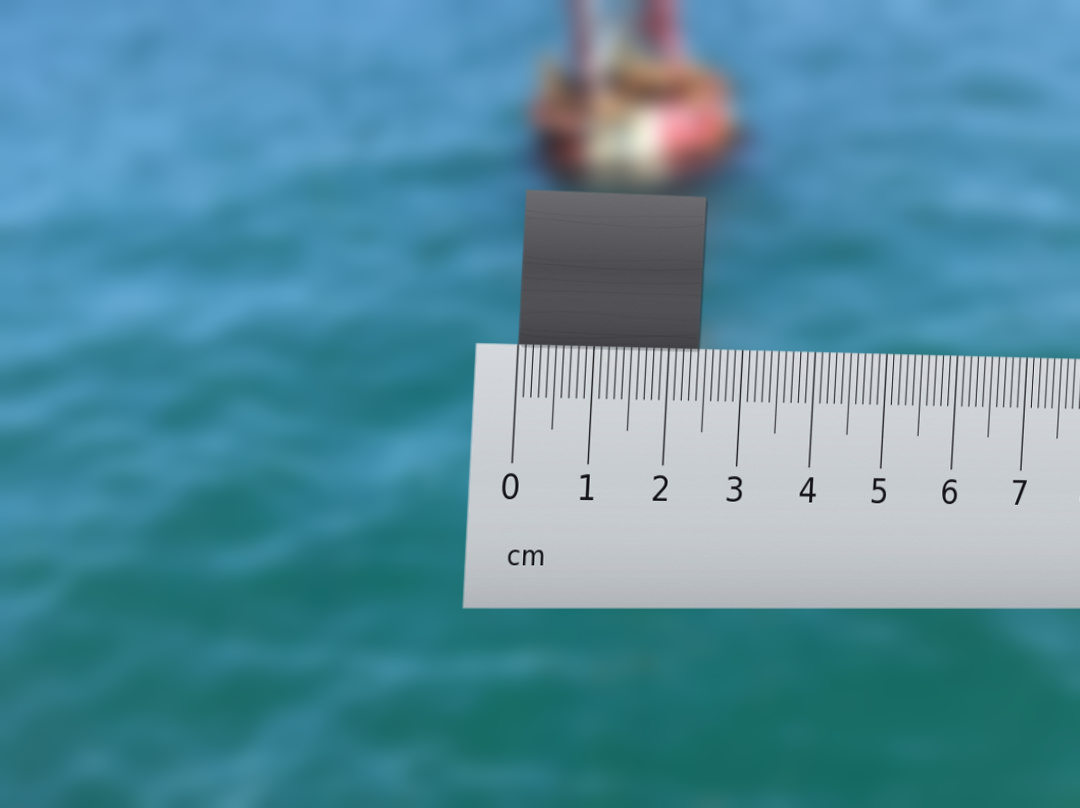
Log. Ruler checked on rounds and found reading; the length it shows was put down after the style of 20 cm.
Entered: 2.4 cm
